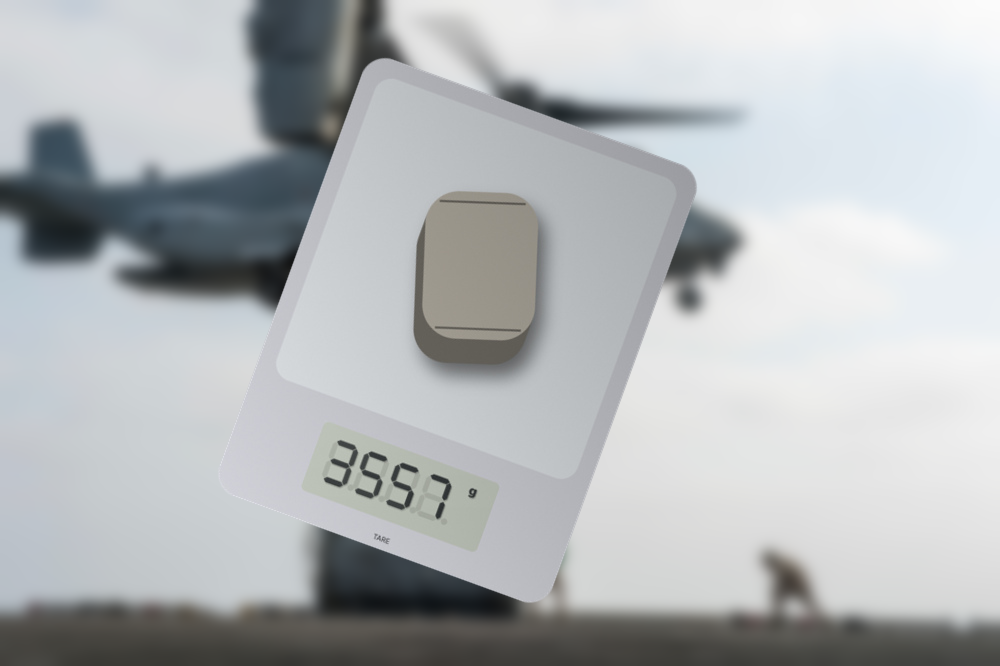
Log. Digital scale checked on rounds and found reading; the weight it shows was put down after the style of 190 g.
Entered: 3557 g
